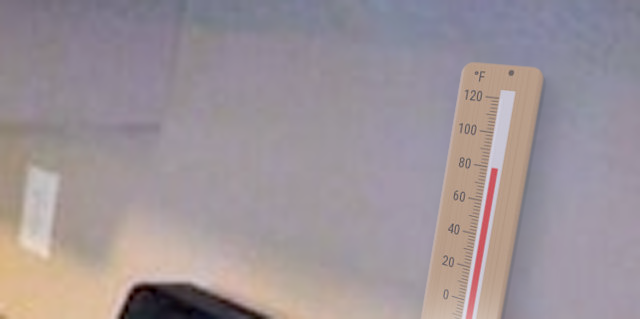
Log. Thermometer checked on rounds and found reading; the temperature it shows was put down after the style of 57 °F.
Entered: 80 °F
